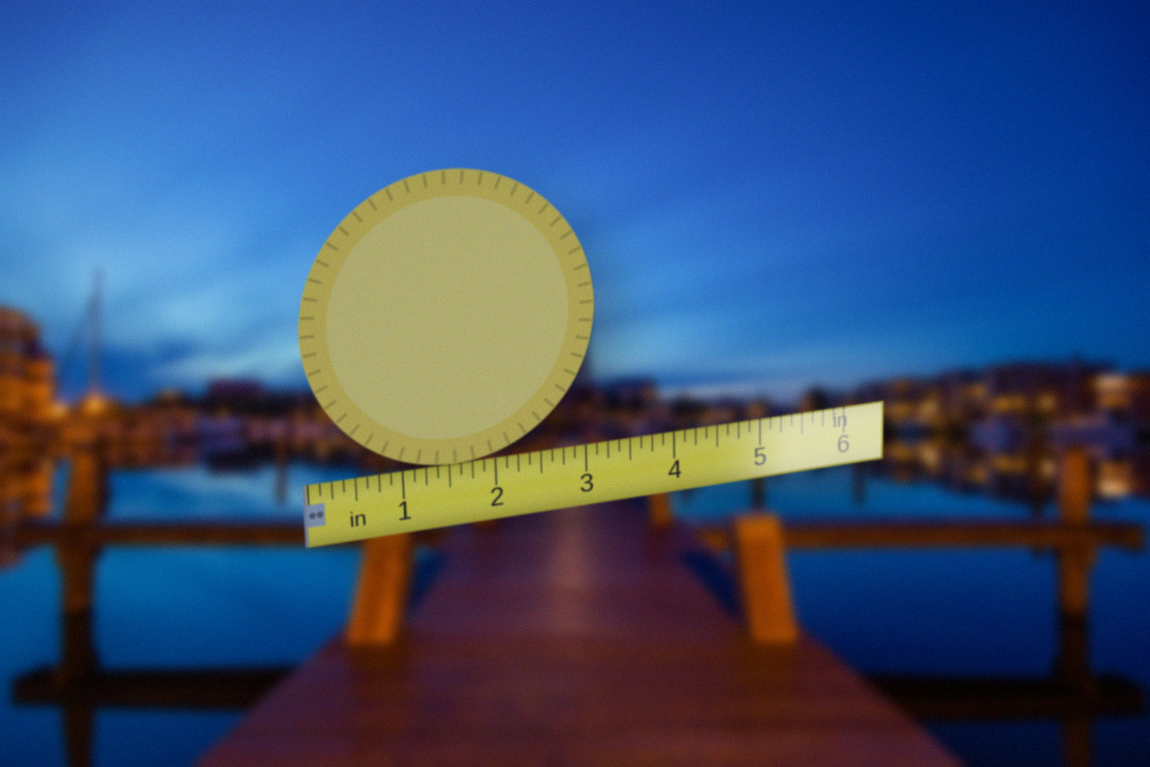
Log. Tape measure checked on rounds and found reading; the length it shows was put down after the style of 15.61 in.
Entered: 3.125 in
